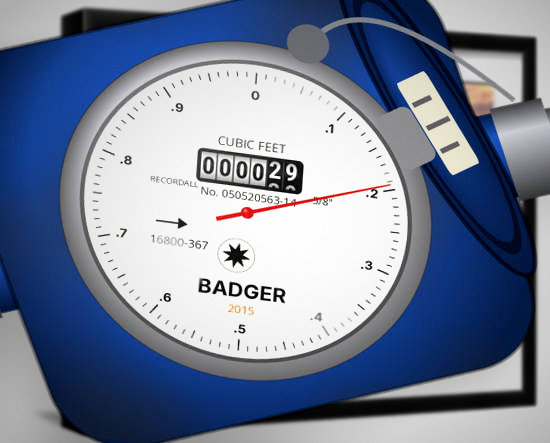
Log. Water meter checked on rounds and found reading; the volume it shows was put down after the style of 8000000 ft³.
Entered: 29.19 ft³
